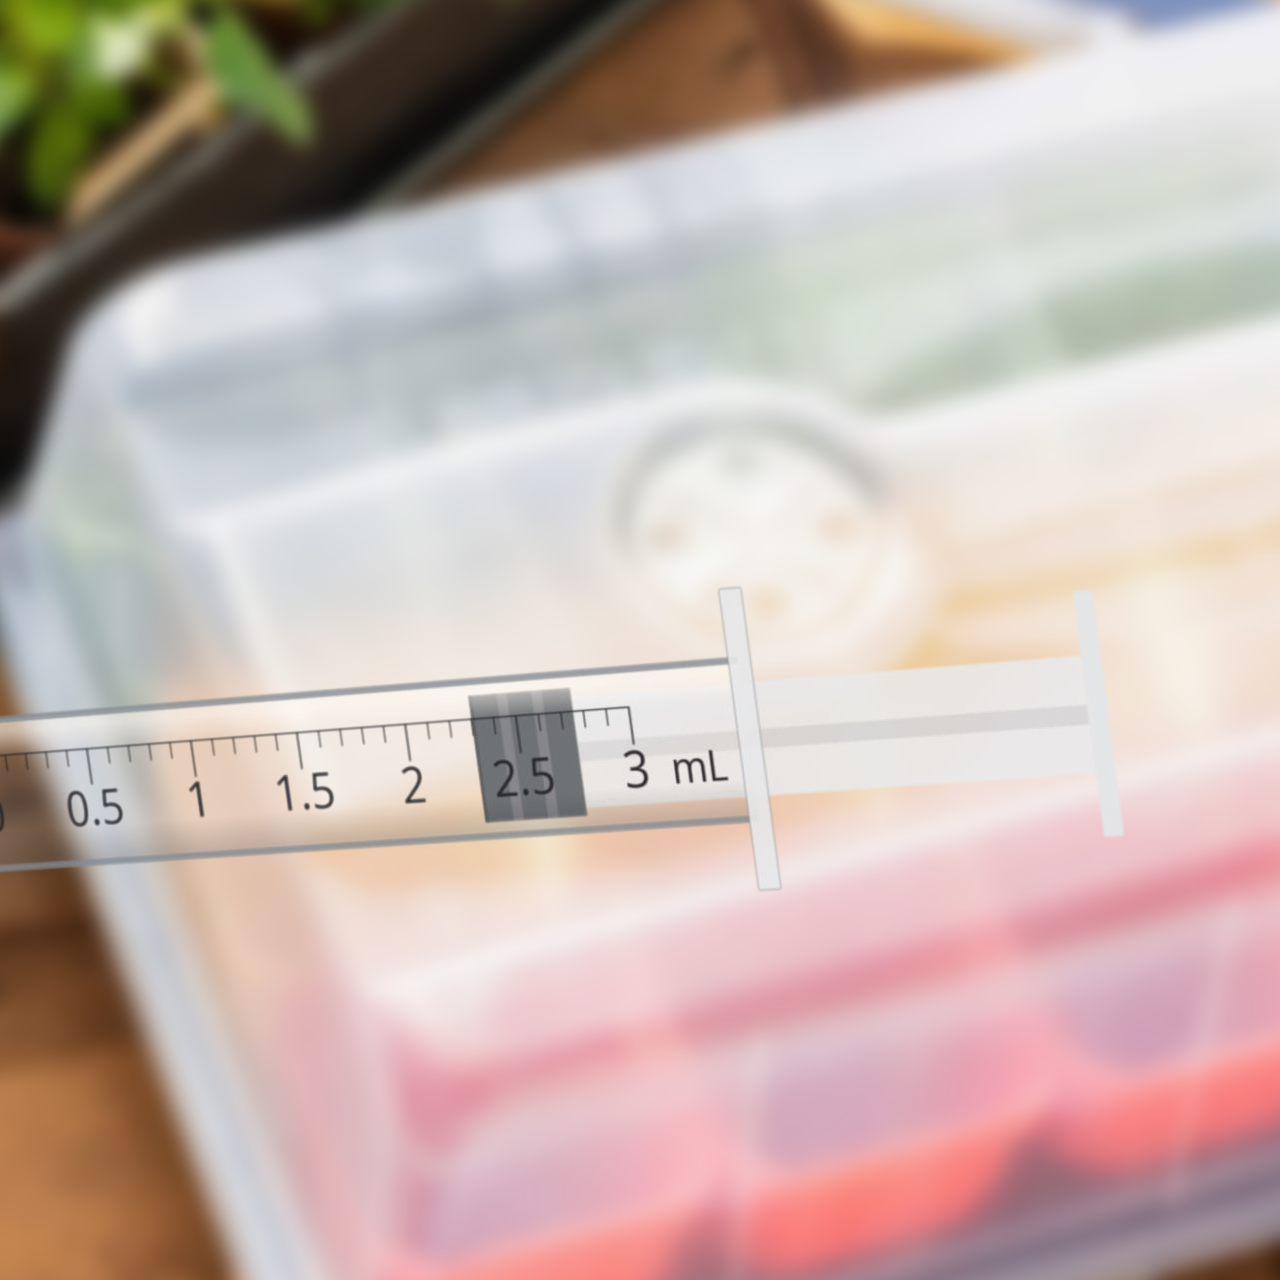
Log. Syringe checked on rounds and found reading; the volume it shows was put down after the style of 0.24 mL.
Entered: 2.3 mL
